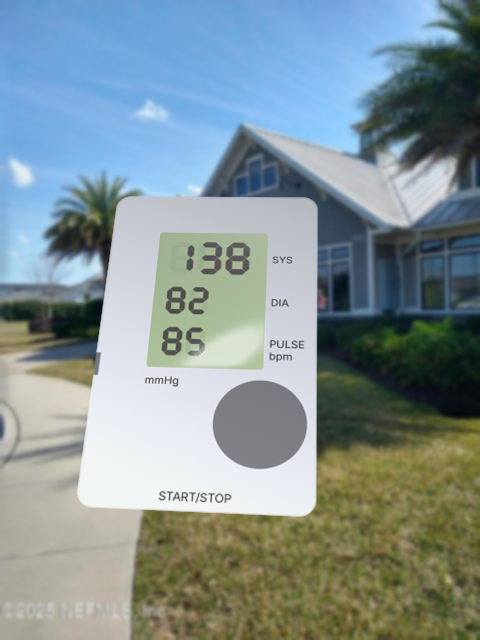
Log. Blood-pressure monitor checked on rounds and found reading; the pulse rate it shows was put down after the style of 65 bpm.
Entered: 85 bpm
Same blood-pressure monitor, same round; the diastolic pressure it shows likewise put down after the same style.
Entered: 82 mmHg
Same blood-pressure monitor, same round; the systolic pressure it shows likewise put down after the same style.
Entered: 138 mmHg
